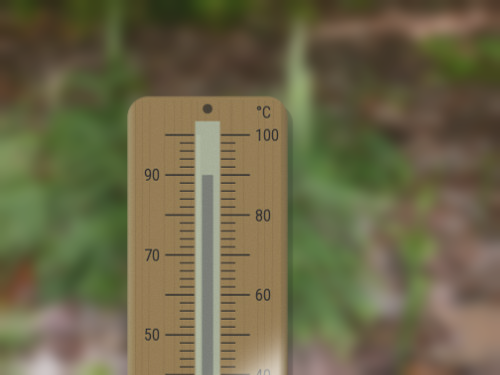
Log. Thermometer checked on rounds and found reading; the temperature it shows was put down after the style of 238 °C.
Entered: 90 °C
